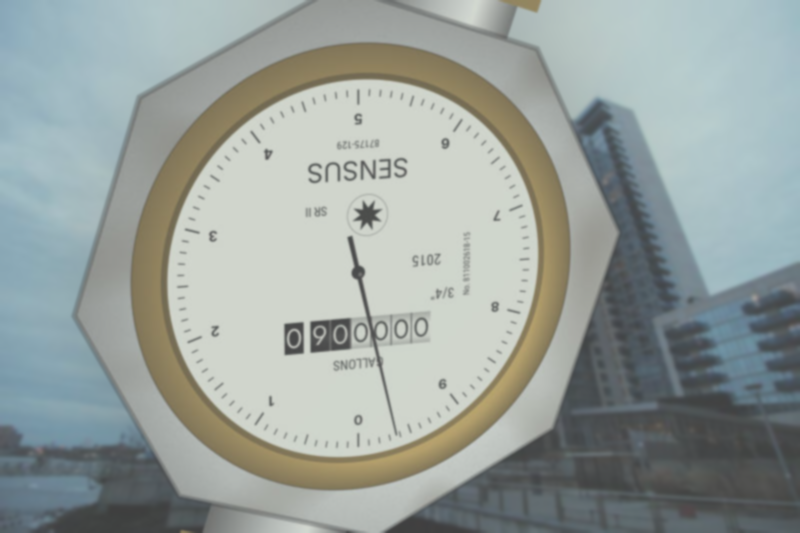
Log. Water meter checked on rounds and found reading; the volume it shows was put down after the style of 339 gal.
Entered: 59.6 gal
